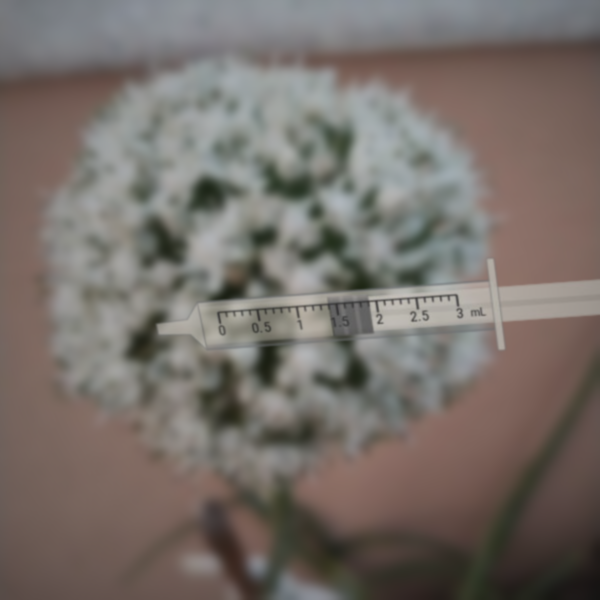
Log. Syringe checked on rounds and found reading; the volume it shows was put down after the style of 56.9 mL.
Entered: 1.4 mL
